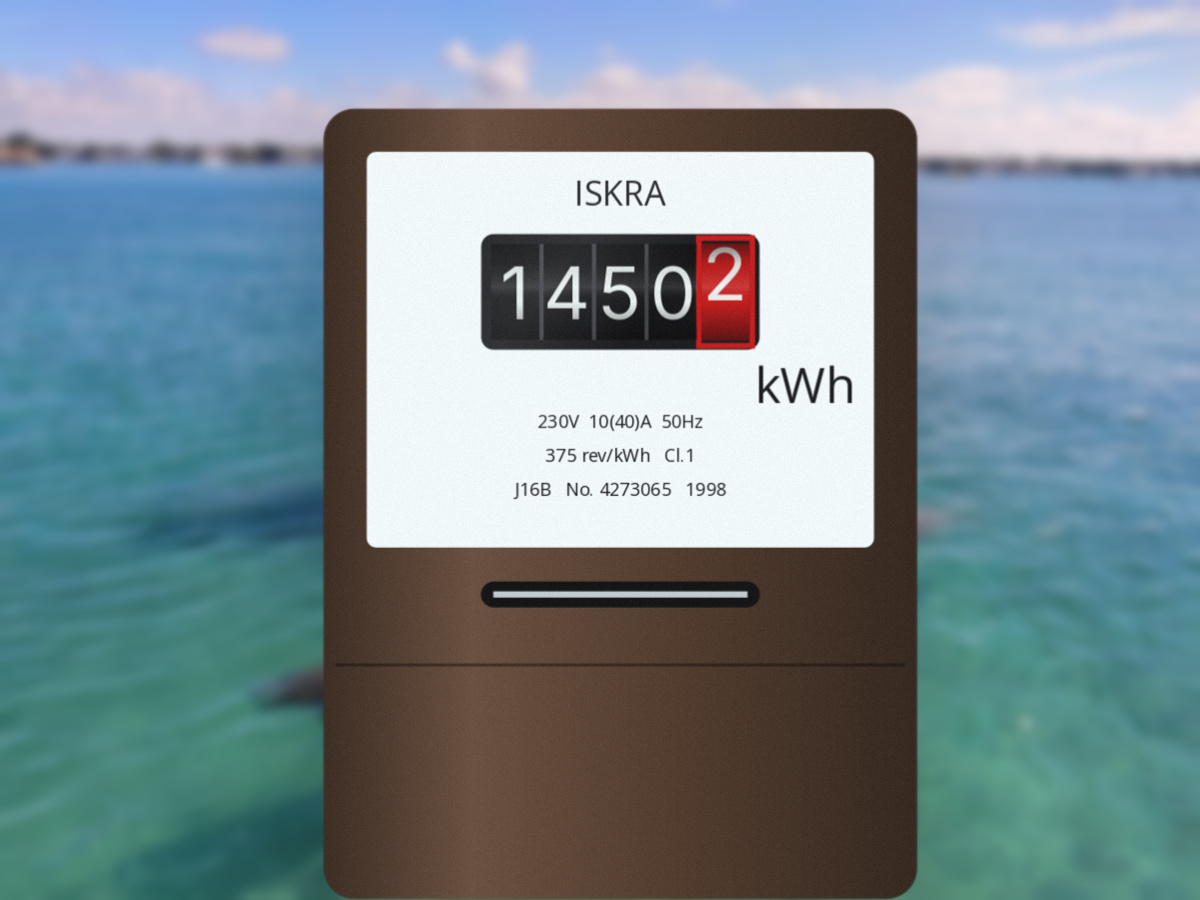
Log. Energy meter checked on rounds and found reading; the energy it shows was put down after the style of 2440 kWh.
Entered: 1450.2 kWh
